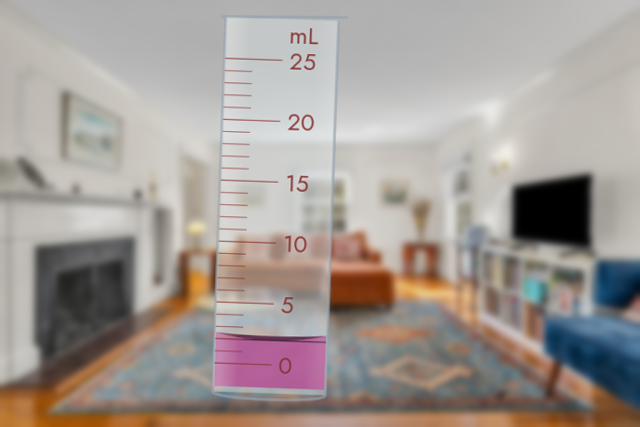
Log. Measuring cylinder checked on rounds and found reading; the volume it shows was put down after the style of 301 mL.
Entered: 2 mL
